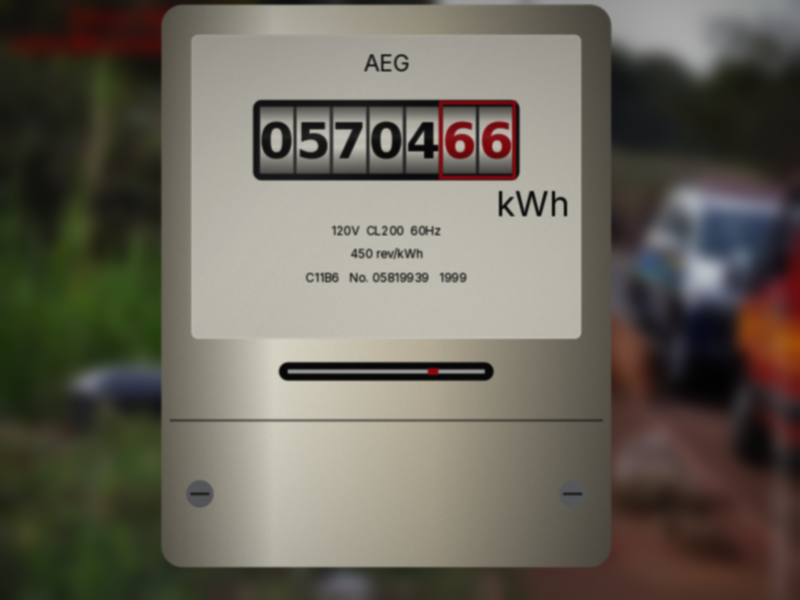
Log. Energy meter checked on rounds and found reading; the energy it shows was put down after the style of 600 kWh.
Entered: 5704.66 kWh
